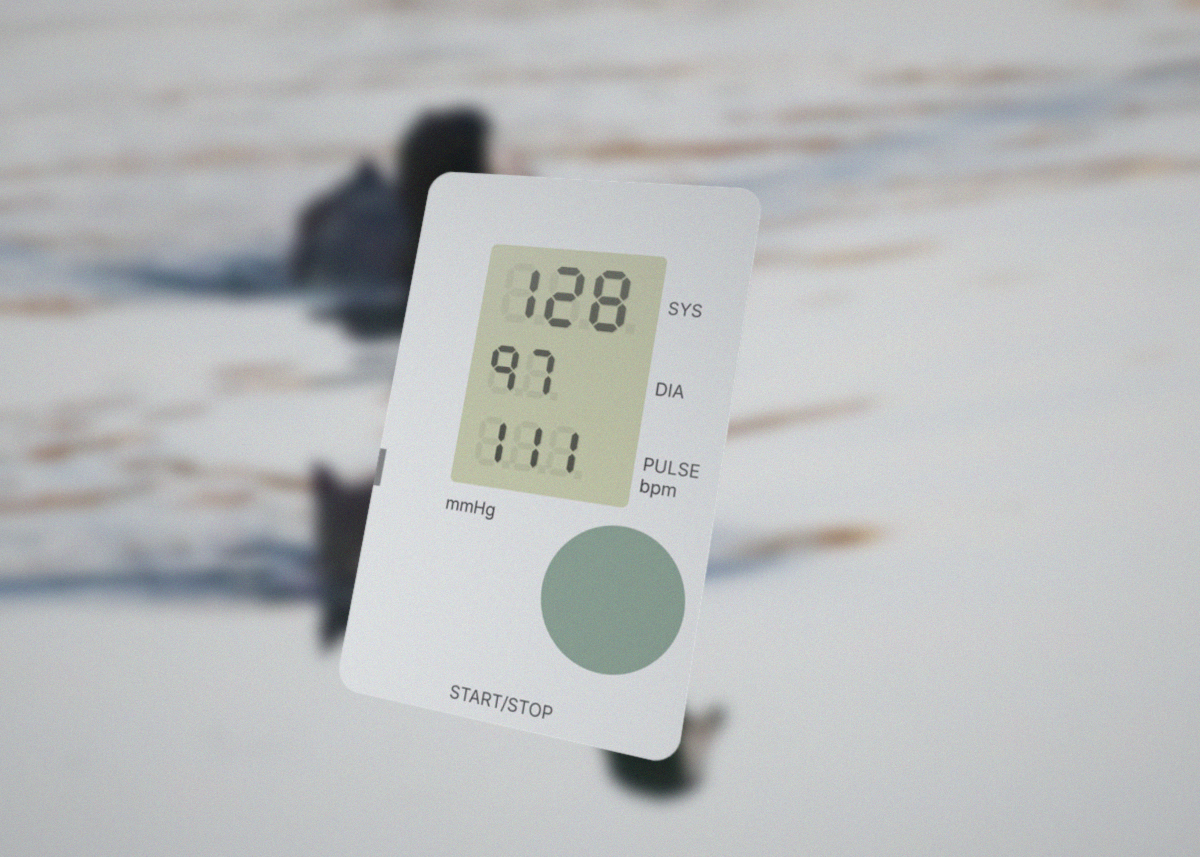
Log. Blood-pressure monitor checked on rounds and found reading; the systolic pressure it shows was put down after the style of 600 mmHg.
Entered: 128 mmHg
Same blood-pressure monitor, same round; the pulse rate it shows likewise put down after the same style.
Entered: 111 bpm
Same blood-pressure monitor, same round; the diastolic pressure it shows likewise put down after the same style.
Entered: 97 mmHg
